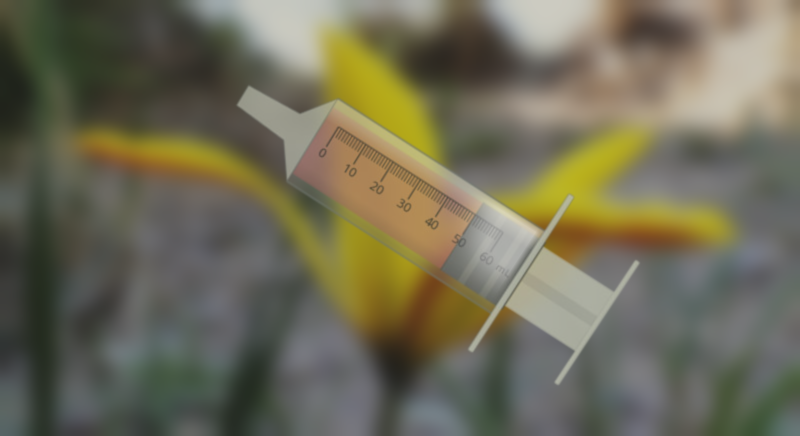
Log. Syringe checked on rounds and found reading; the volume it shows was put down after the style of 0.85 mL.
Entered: 50 mL
